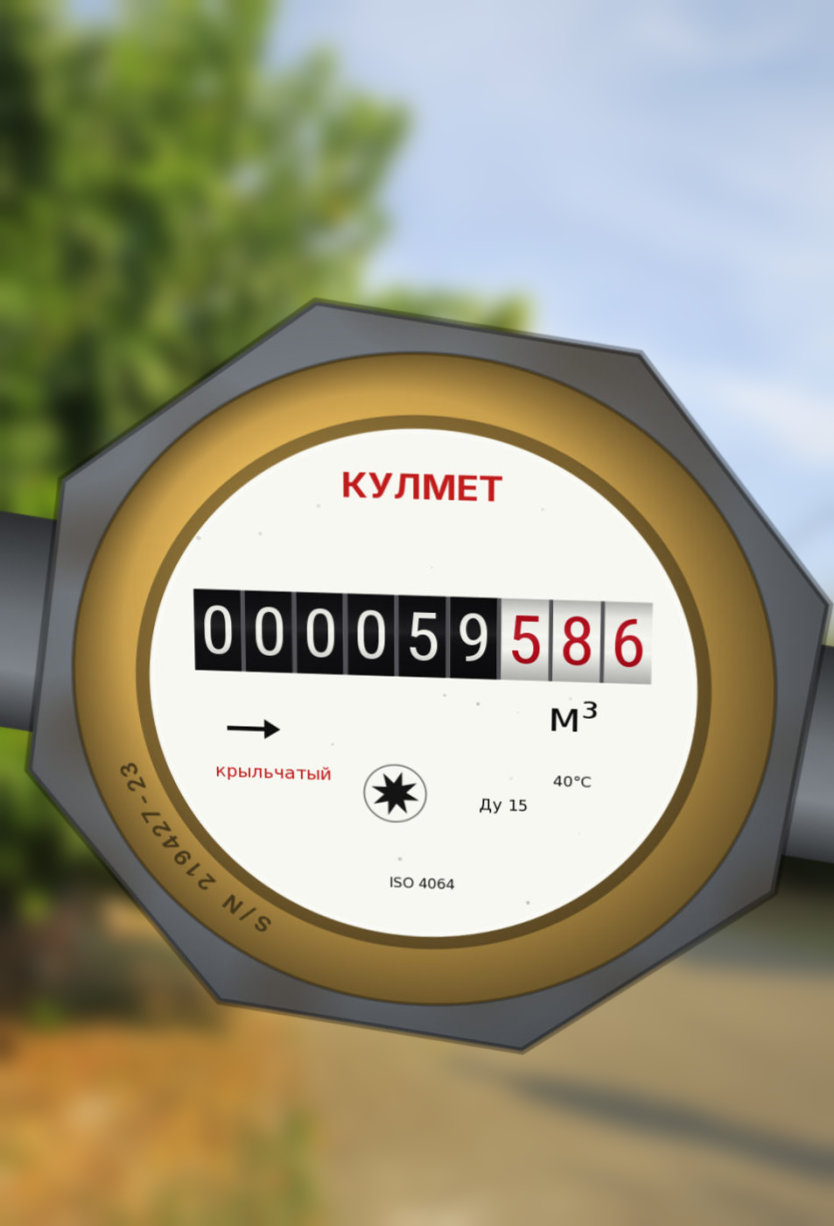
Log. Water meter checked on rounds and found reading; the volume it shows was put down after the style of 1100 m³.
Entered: 59.586 m³
